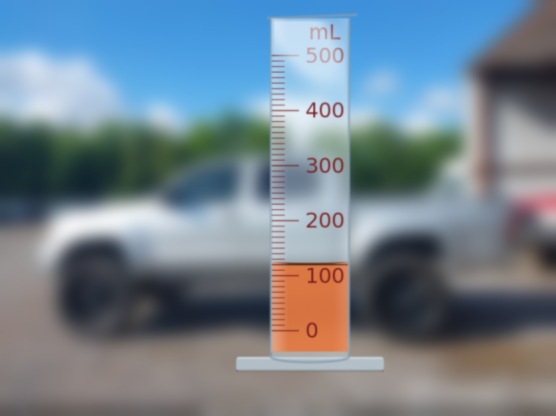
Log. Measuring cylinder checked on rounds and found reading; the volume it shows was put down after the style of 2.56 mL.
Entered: 120 mL
